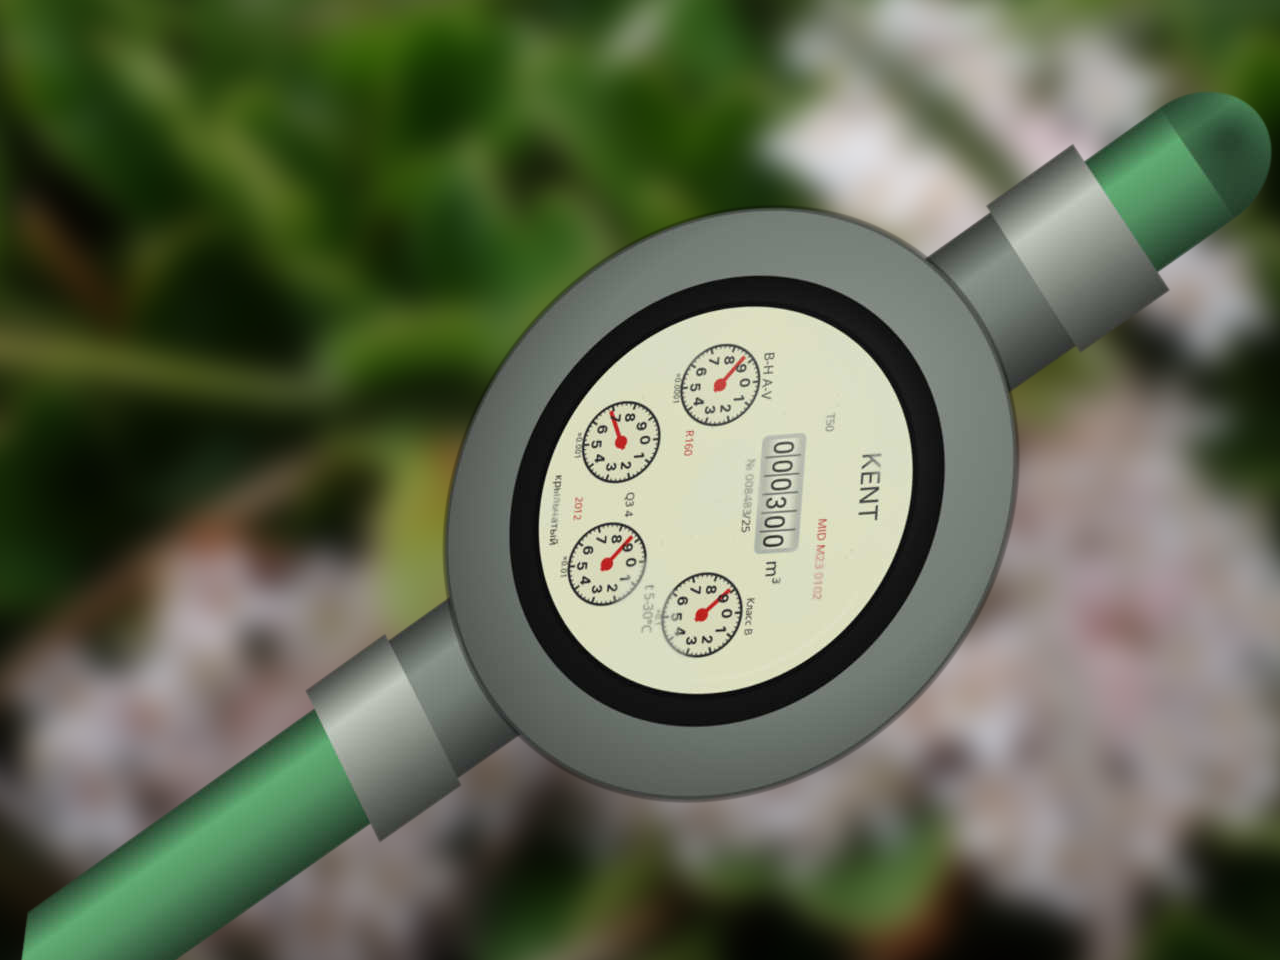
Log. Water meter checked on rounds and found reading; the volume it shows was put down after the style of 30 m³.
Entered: 299.8868 m³
